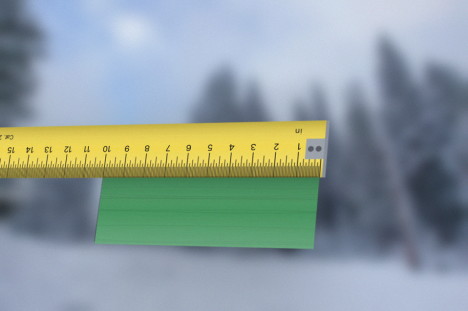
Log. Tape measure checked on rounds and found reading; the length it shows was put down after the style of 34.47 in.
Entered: 10 in
